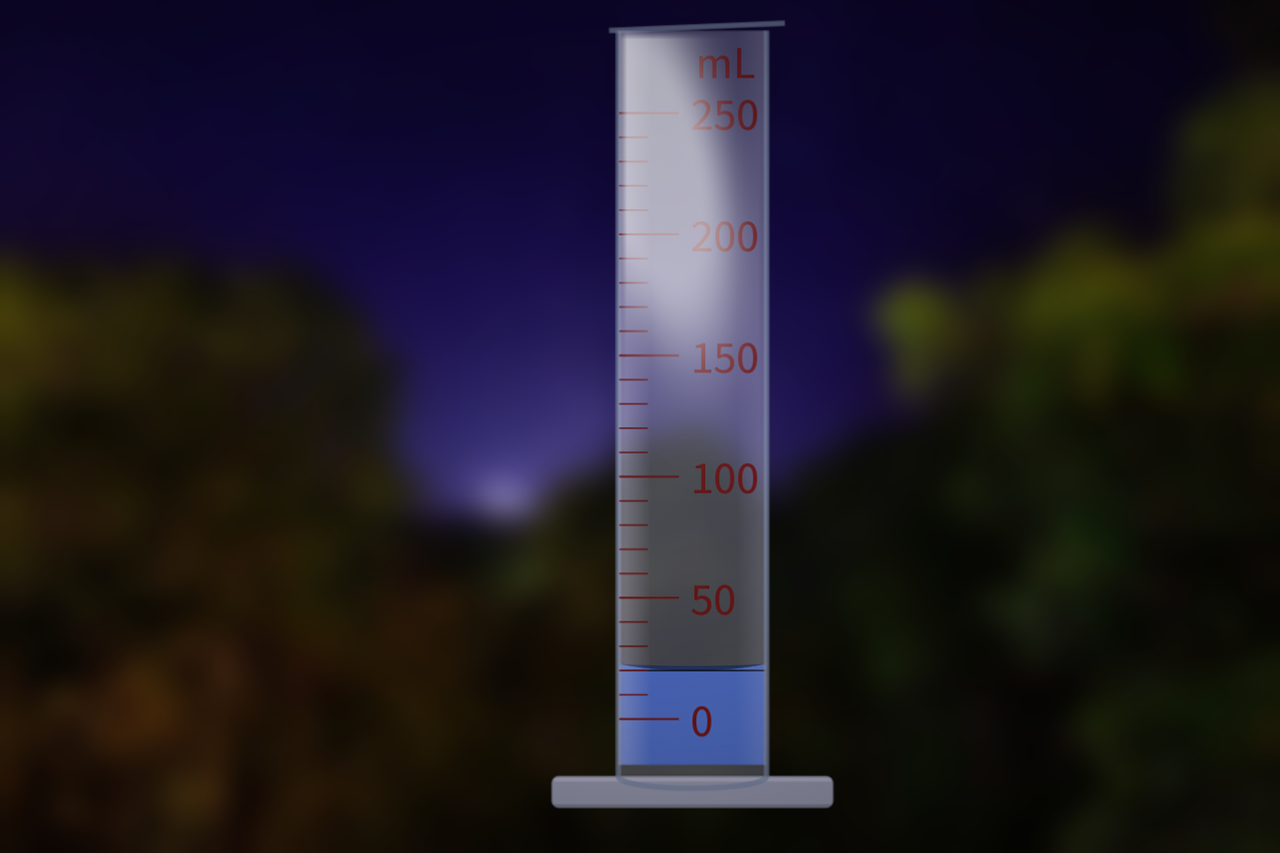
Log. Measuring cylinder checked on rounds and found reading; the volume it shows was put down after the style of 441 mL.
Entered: 20 mL
